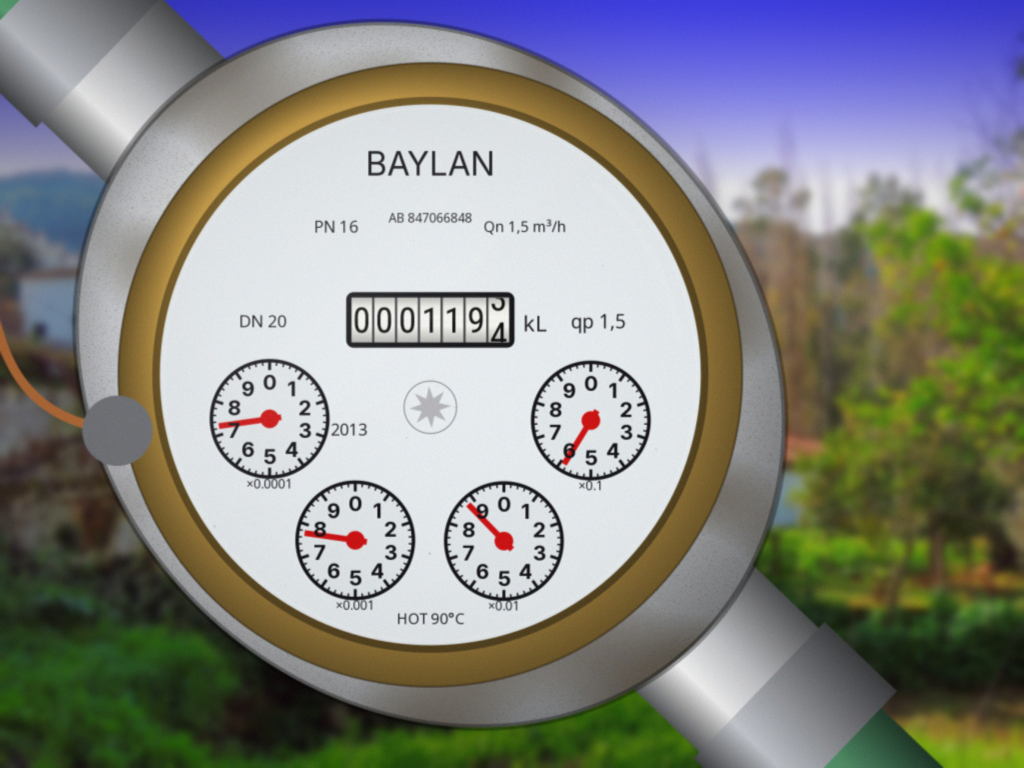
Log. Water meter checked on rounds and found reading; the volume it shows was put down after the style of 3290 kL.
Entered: 1193.5877 kL
